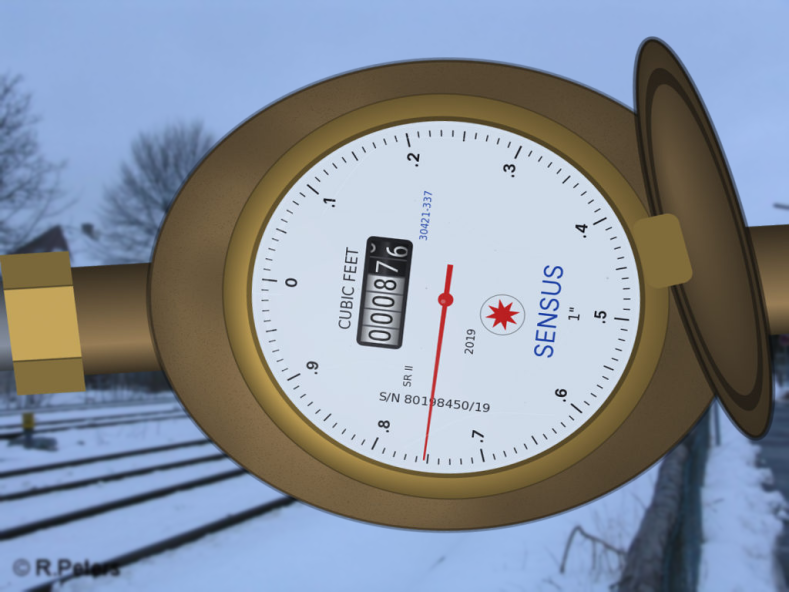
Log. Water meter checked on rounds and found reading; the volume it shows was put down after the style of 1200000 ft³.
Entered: 875.75 ft³
